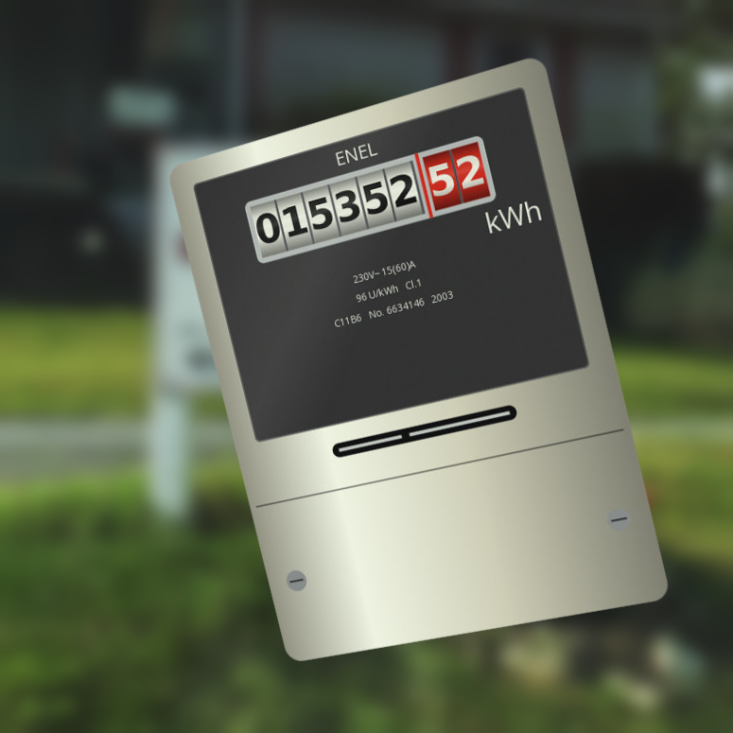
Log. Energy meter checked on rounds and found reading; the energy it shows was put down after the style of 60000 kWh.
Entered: 15352.52 kWh
